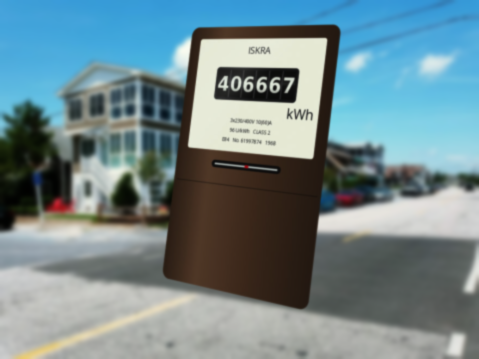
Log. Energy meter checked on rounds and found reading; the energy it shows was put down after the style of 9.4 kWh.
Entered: 406667 kWh
